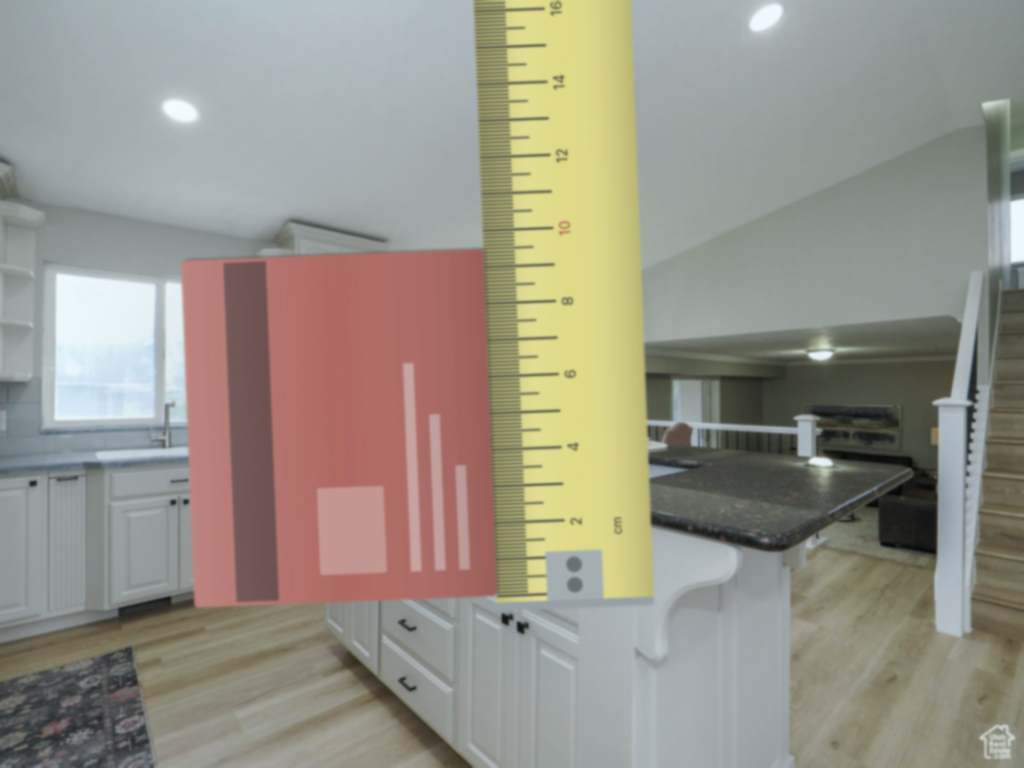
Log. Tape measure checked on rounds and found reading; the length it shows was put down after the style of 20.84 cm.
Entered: 9.5 cm
